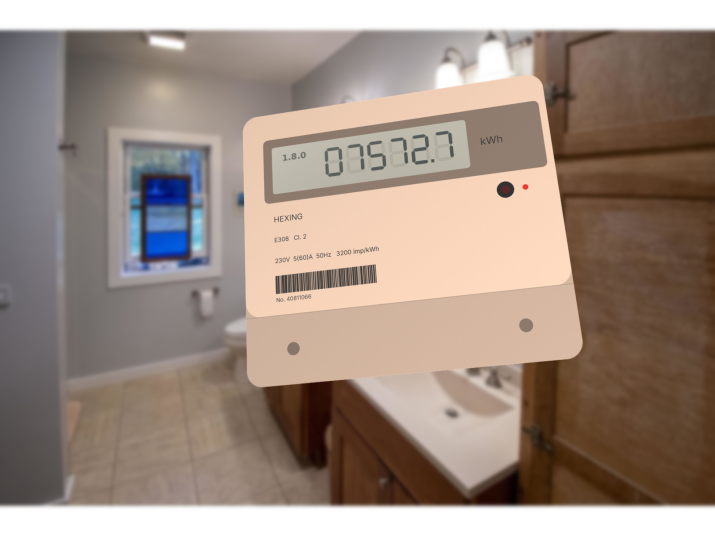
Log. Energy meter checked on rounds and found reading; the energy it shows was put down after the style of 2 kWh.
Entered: 7572.7 kWh
